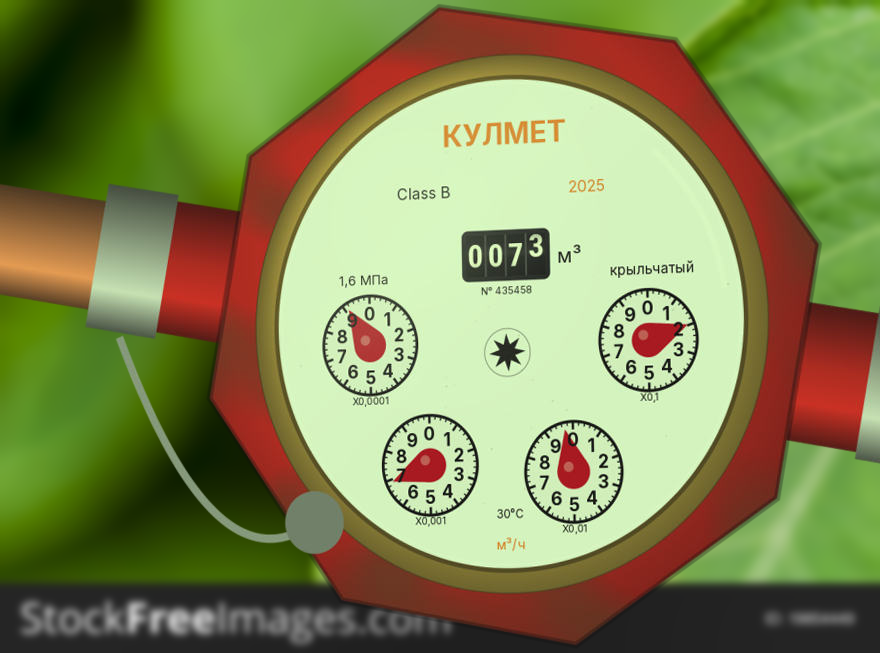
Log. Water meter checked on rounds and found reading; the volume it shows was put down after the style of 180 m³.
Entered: 73.1969 m³
